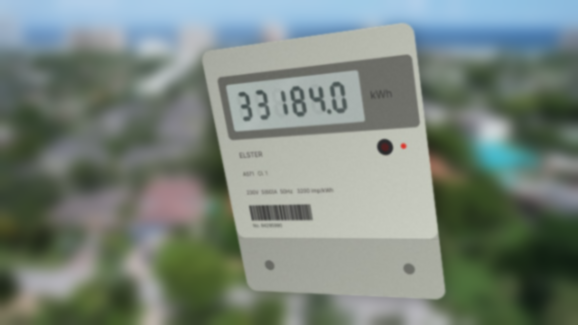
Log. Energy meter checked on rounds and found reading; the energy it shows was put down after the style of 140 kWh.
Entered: 33184.0 kWh
